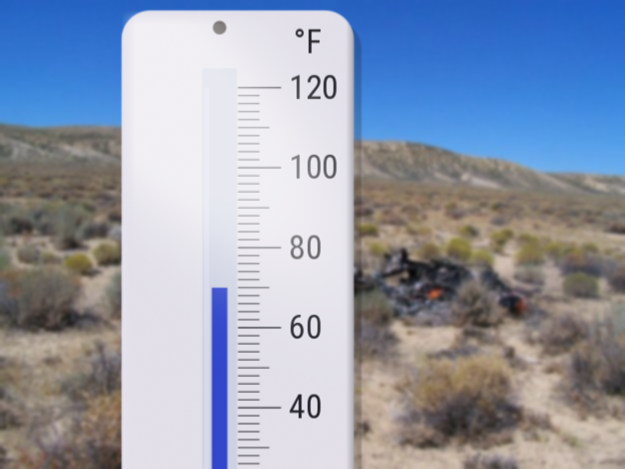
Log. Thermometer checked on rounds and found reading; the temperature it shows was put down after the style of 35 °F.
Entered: 70 °F
